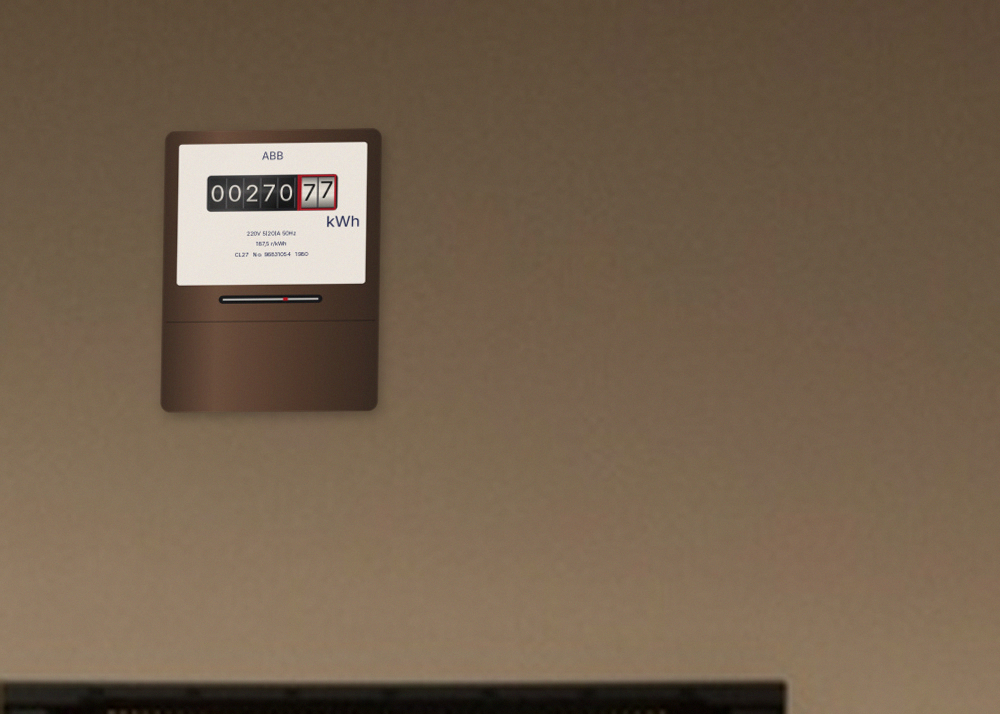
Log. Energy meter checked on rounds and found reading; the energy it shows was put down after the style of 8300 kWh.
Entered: 270.77 kWh
